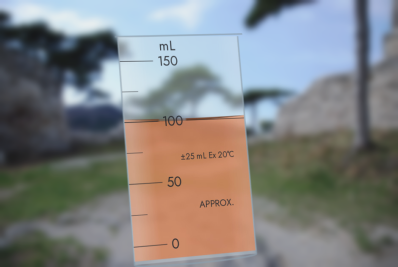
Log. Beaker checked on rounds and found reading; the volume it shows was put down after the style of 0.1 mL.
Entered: 100 mL
